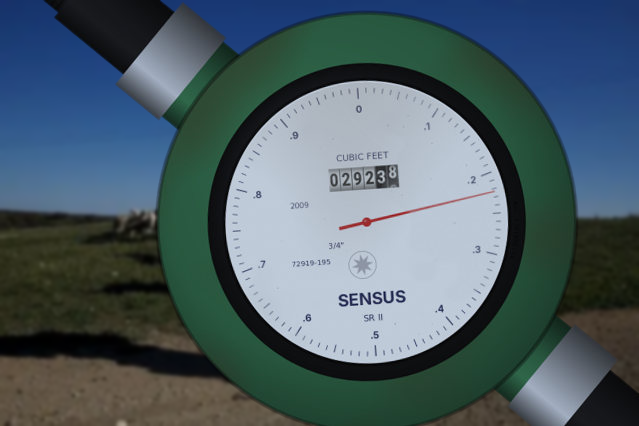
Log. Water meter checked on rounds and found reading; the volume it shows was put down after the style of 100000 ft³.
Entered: 29238.22 ft³
